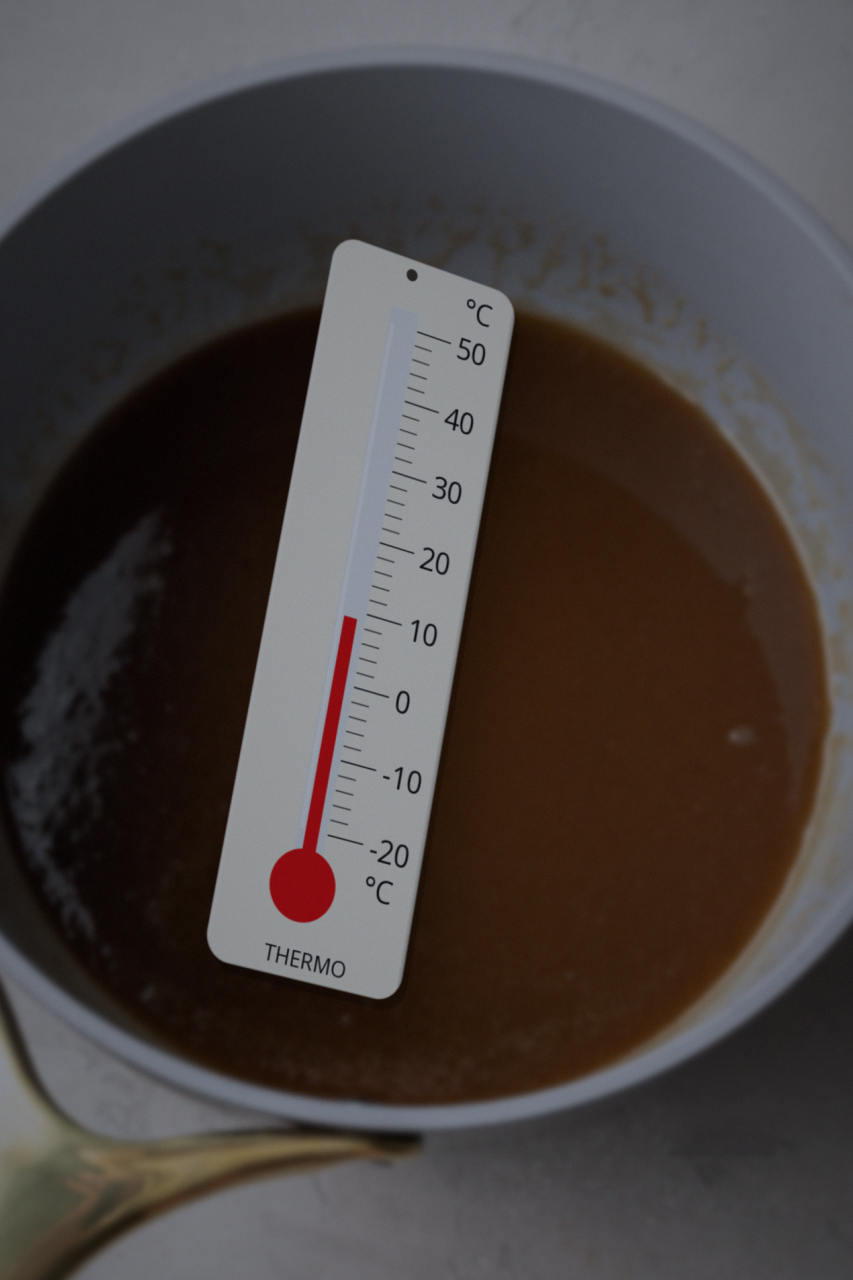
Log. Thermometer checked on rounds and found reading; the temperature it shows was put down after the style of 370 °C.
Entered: 9 °C
